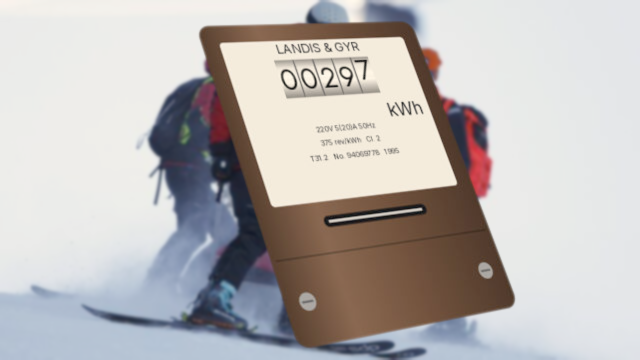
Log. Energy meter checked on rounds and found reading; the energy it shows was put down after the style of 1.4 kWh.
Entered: 297 kWh
